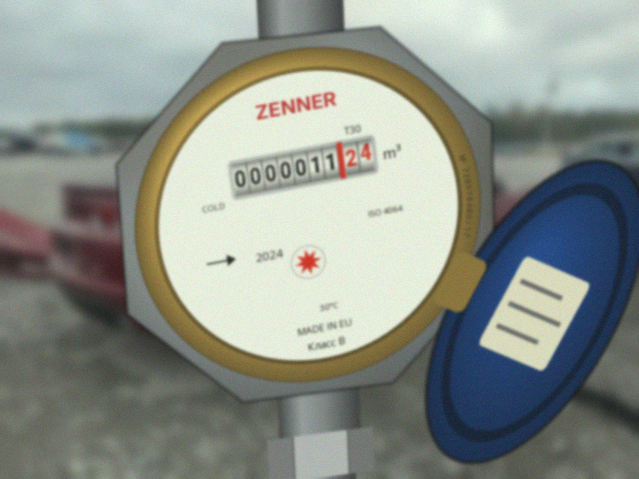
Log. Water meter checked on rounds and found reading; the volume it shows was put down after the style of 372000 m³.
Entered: 11.24 m³
